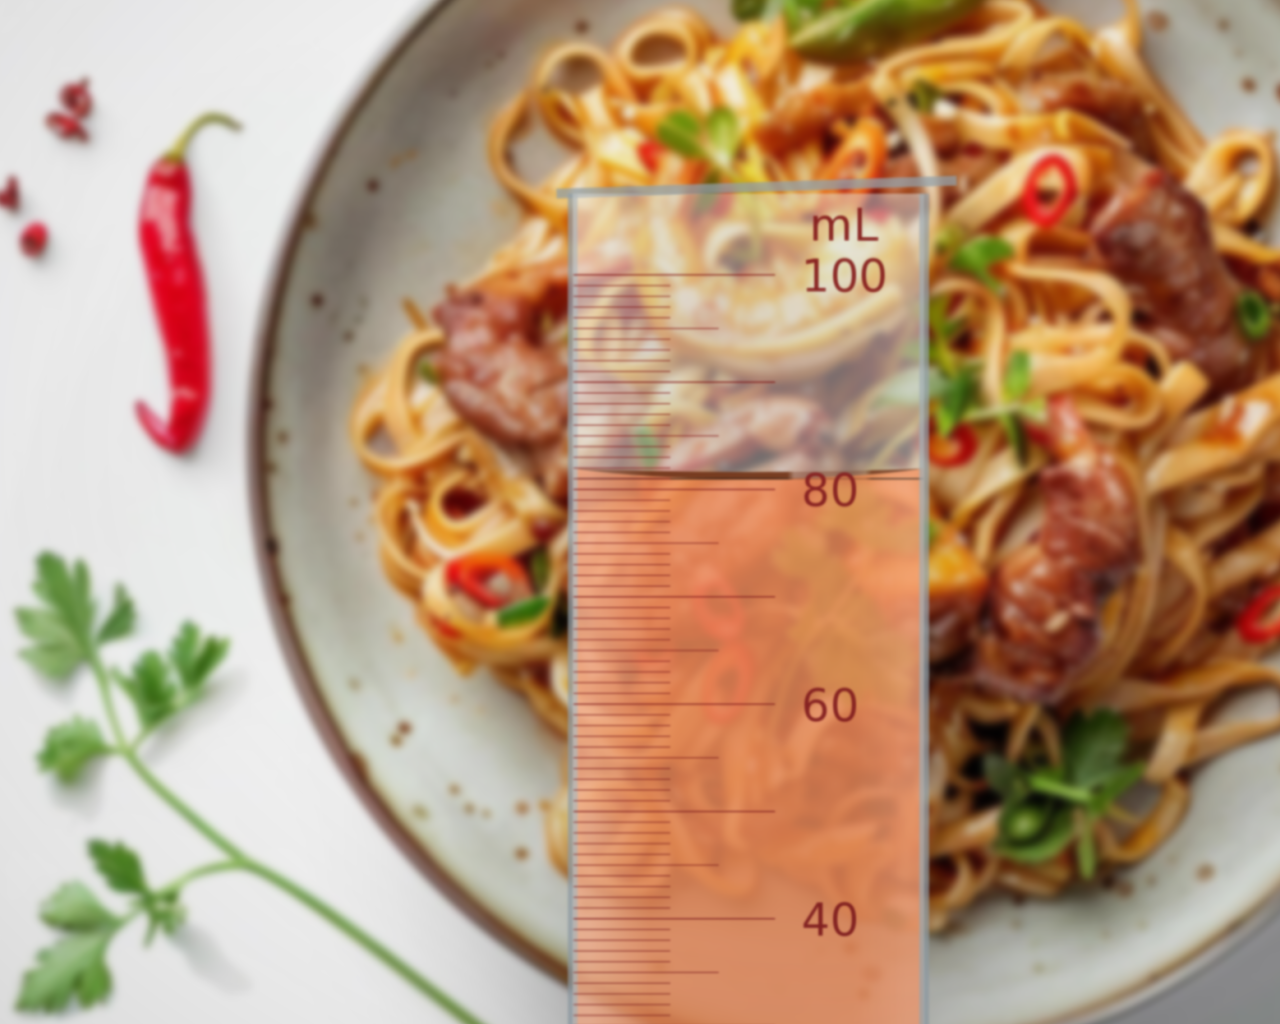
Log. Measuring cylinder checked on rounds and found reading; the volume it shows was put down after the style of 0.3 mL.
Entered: 81 mL
